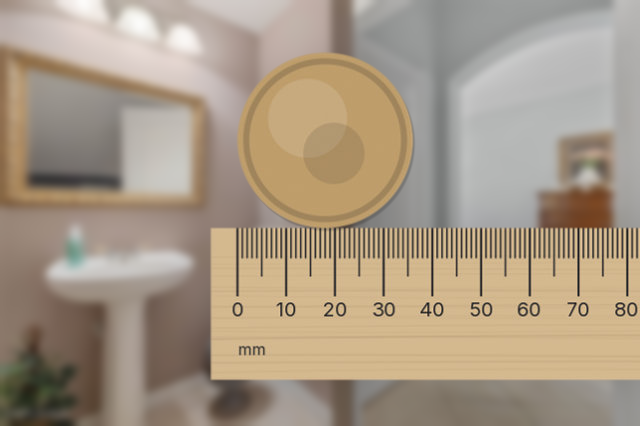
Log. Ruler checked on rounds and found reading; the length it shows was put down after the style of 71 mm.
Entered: 36 mm
